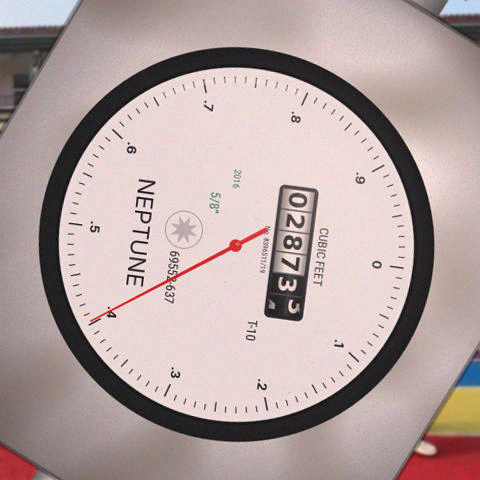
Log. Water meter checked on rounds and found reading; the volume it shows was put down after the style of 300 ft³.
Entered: 28733.40 ft³
